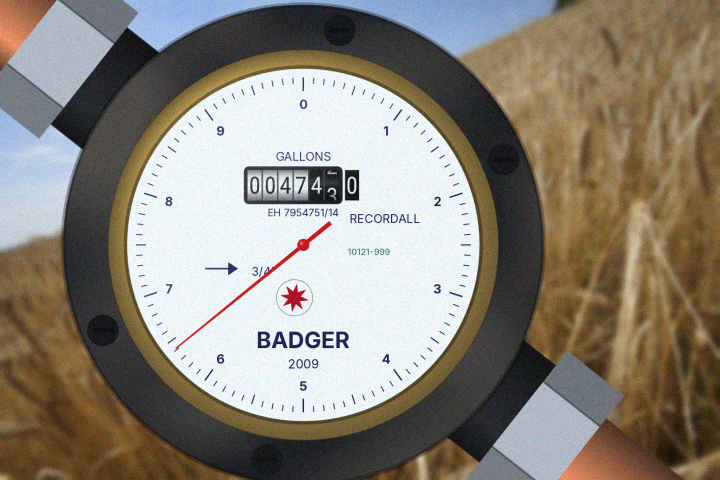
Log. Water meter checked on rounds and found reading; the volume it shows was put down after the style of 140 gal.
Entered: 47426.4 gal
